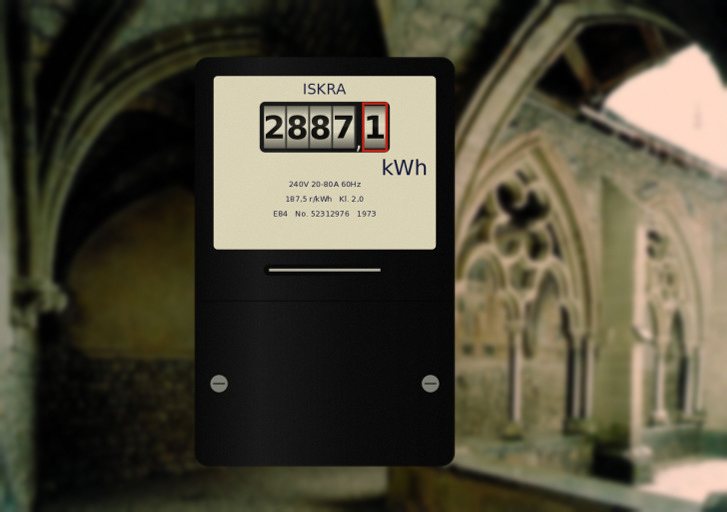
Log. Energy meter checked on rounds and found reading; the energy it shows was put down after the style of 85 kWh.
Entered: 2887.1 kWh
